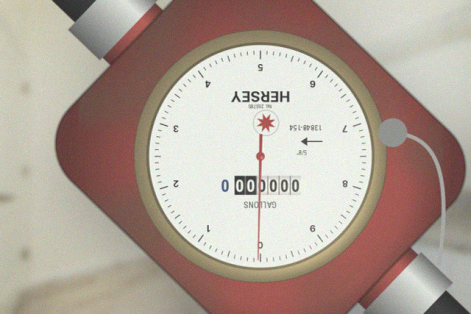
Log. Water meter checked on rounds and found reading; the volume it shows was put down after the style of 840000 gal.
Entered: 0.0 gal
